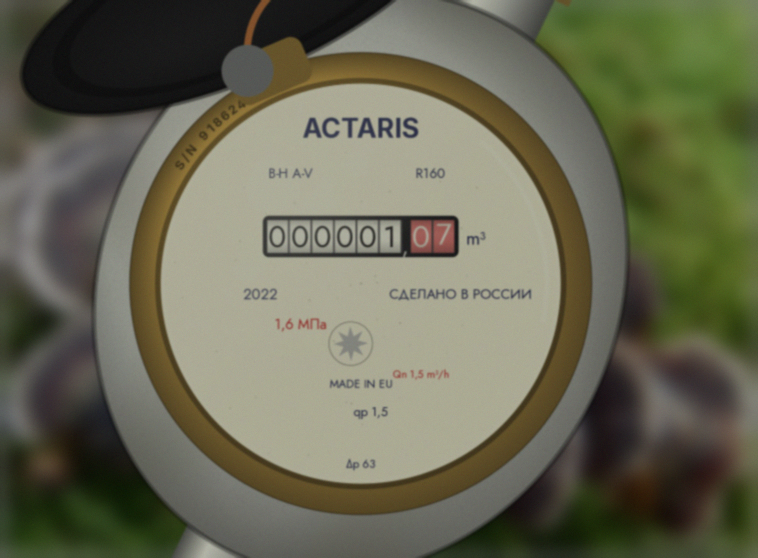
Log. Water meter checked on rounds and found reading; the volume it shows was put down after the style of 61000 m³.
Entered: 1.07 m³
